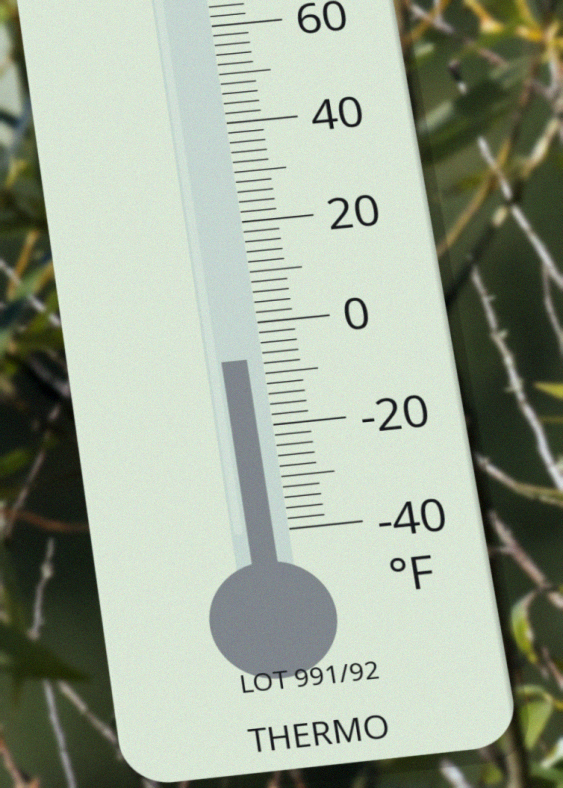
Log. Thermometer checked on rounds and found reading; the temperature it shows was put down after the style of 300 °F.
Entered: -7 °F
